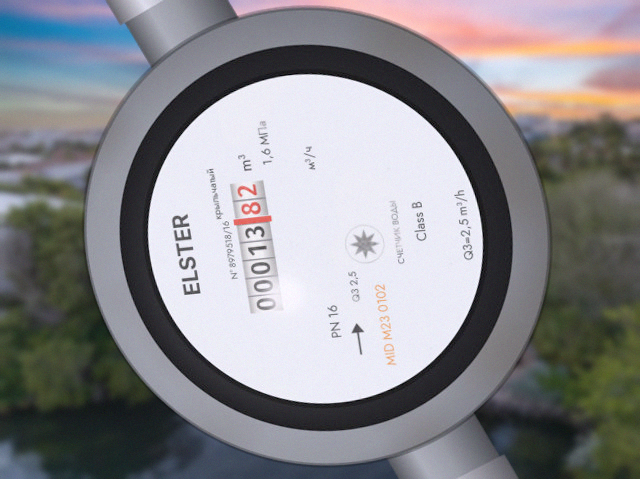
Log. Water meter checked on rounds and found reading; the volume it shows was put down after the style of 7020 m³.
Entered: 13.82 m³
